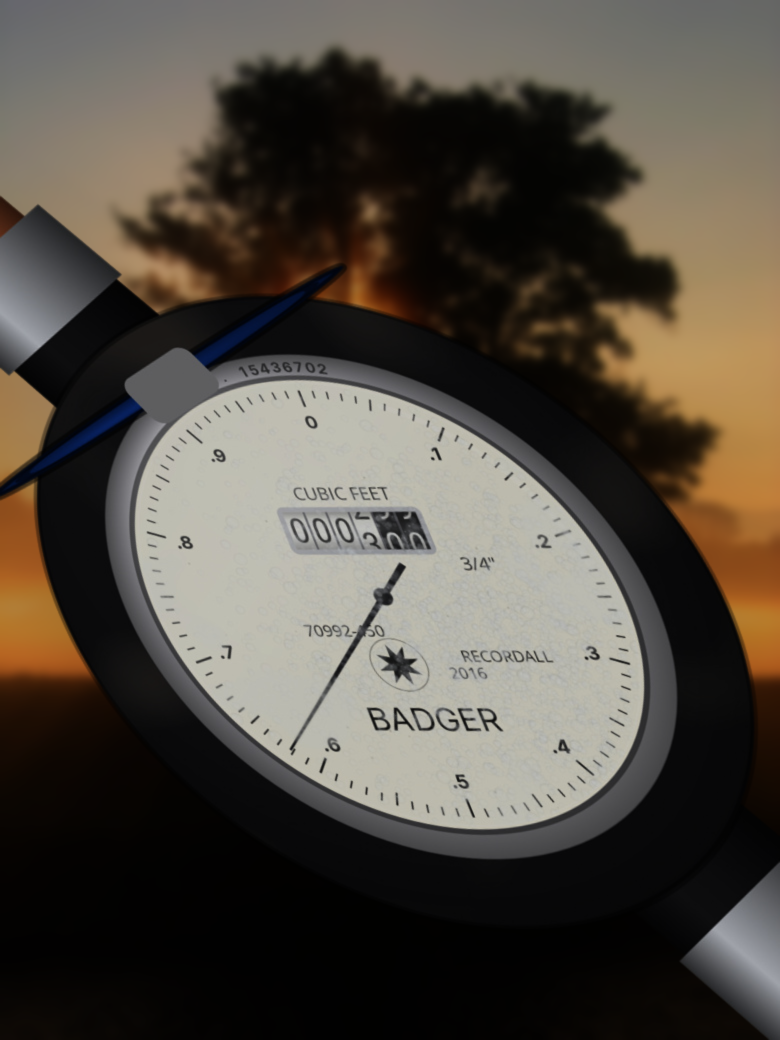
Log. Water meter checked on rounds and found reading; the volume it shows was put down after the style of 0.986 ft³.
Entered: 299.62 ft³
